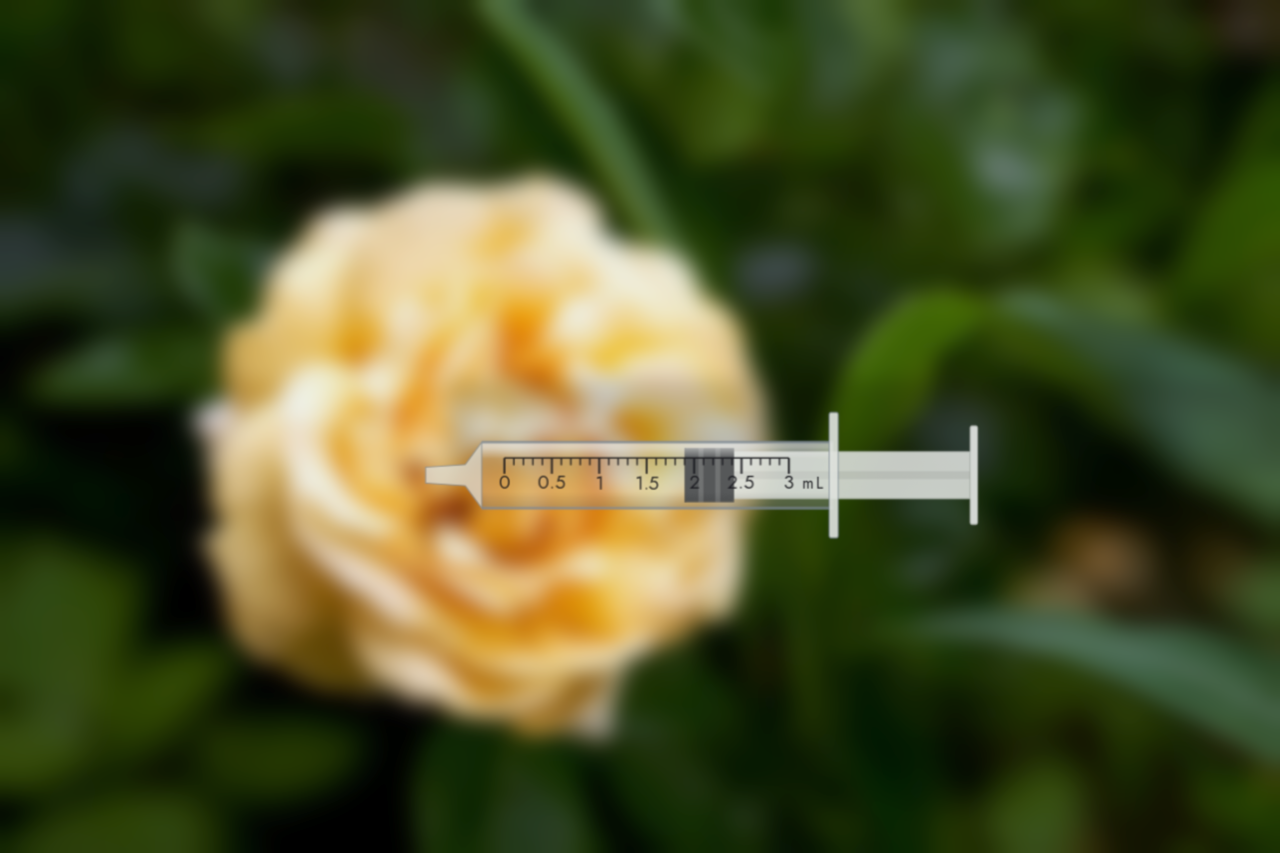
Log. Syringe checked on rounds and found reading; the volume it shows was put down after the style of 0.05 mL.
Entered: 1.9 mL
